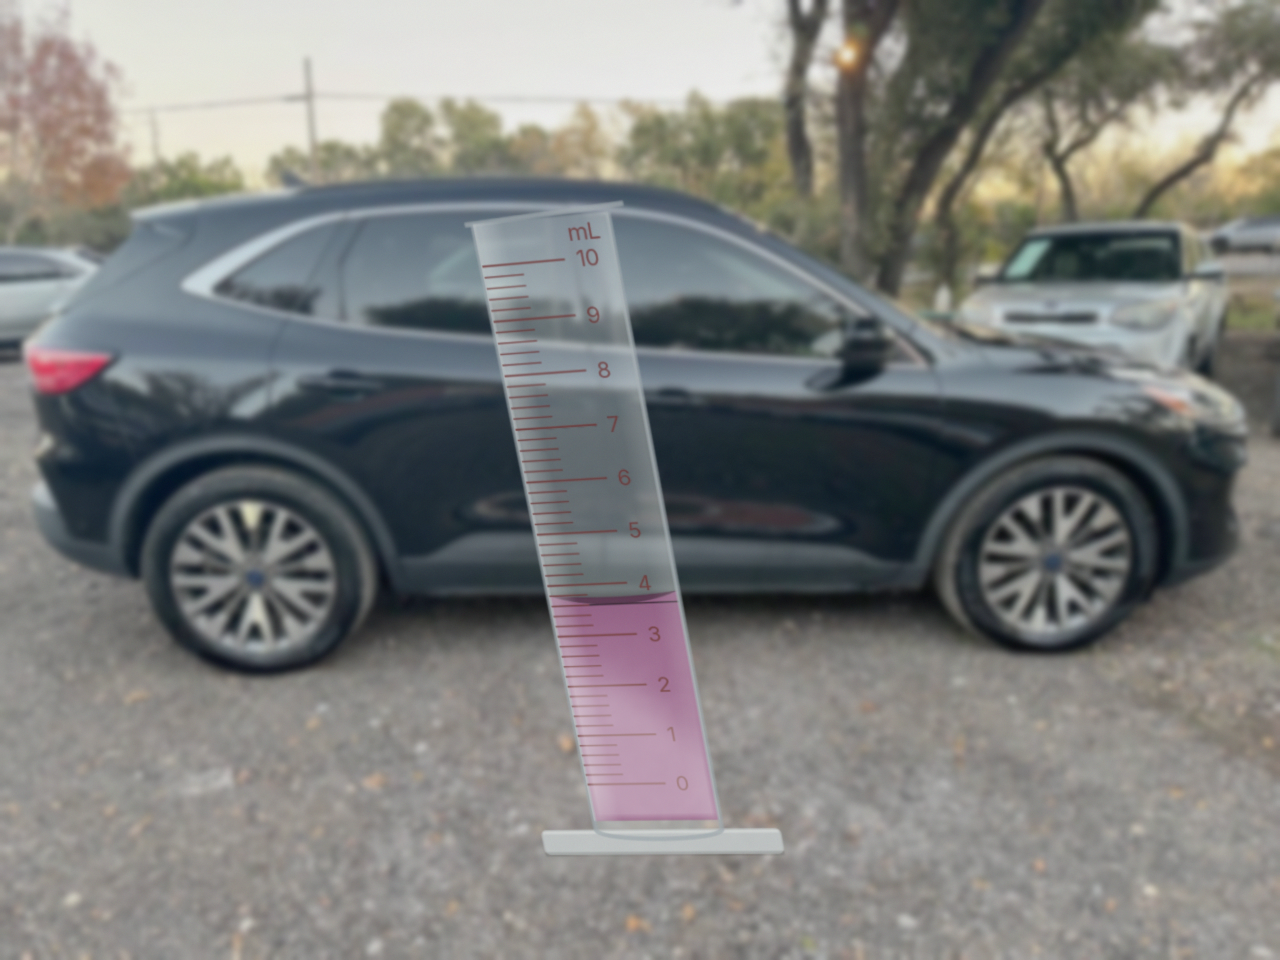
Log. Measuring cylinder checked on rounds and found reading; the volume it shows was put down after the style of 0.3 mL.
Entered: 3.6 mL
